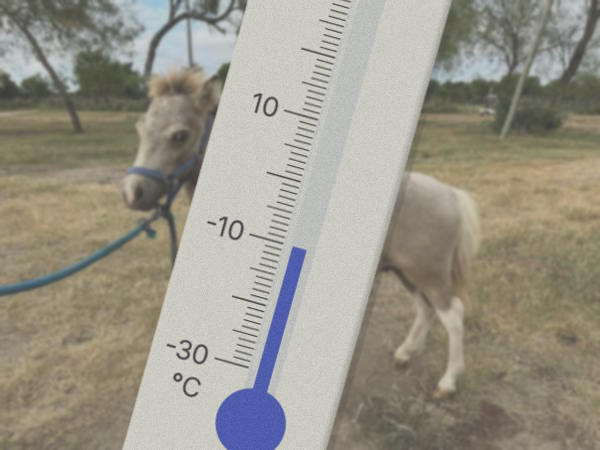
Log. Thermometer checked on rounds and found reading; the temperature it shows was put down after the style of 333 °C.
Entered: -10 °C
